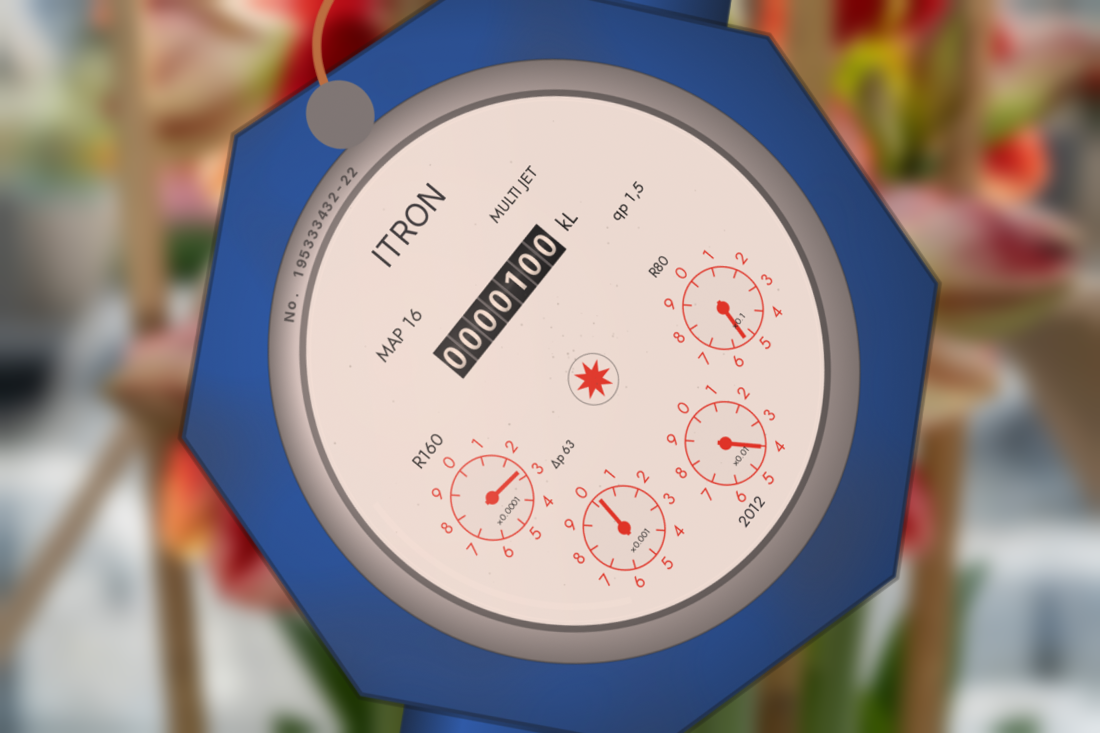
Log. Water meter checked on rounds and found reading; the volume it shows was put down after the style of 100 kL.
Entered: 100.5402 kL
